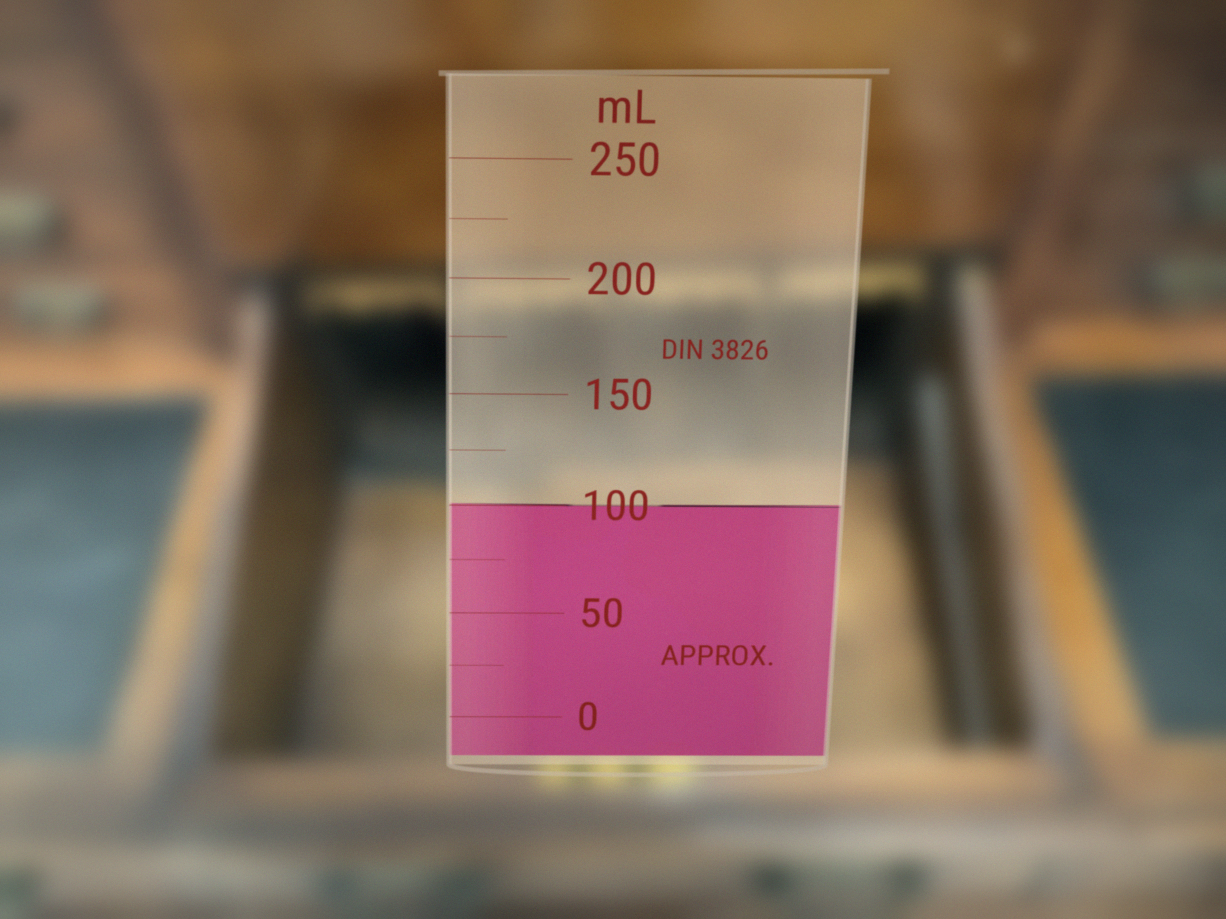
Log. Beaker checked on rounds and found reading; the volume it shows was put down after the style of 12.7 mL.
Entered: 100 mL
